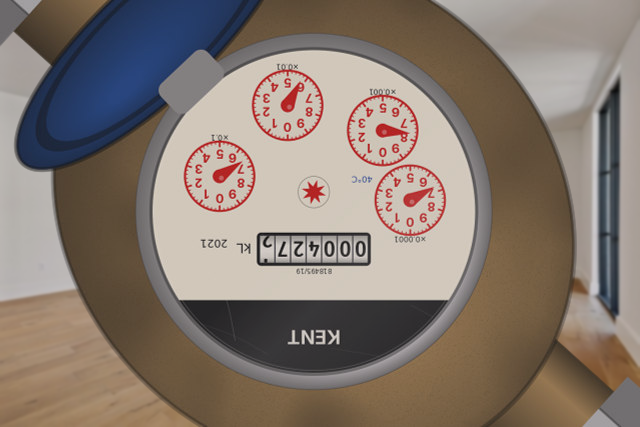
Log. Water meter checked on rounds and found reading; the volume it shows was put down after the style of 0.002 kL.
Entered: 4271.6576 kL
